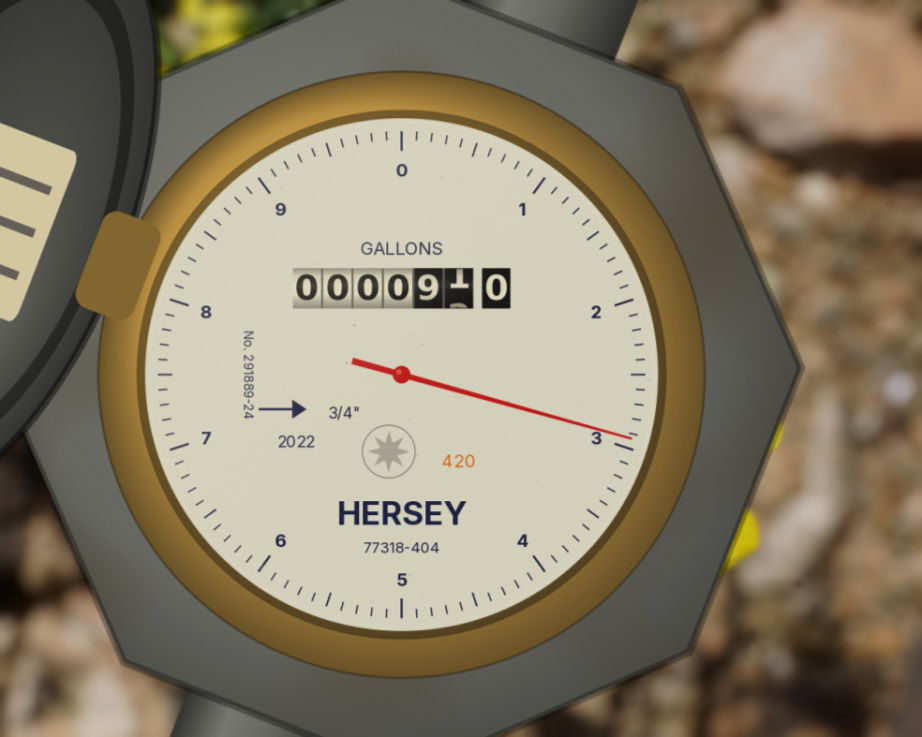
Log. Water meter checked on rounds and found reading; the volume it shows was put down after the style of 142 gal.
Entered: 912.9 gal
